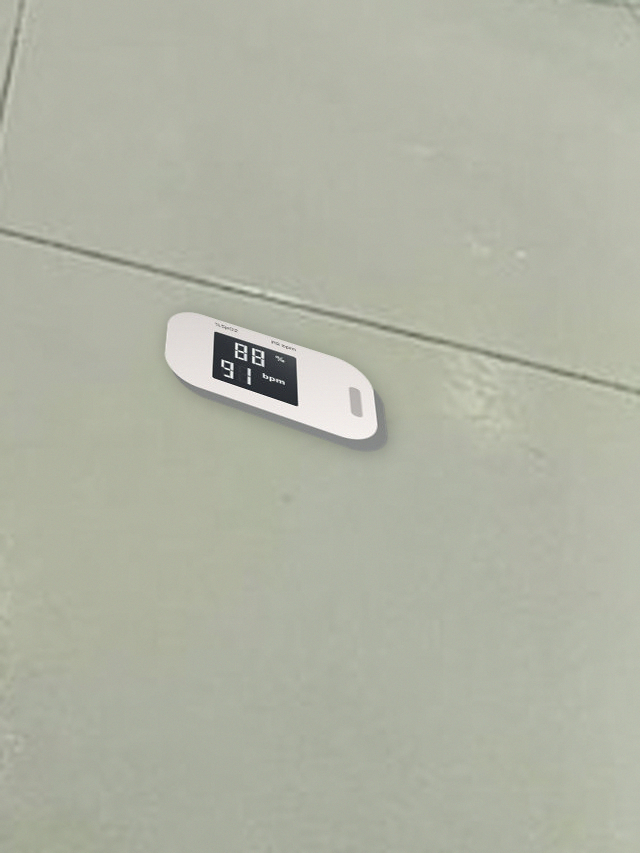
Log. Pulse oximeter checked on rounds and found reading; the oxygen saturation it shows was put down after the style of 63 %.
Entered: 88 %
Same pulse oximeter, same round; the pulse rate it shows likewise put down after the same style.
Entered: 91 bpm
